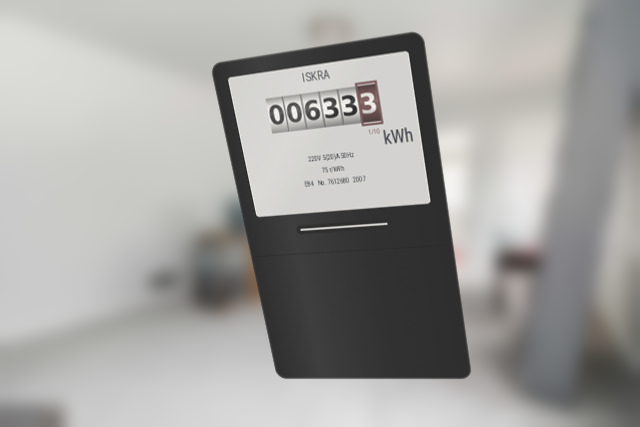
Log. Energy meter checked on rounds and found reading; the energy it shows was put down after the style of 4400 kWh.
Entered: 633.3 kWh
